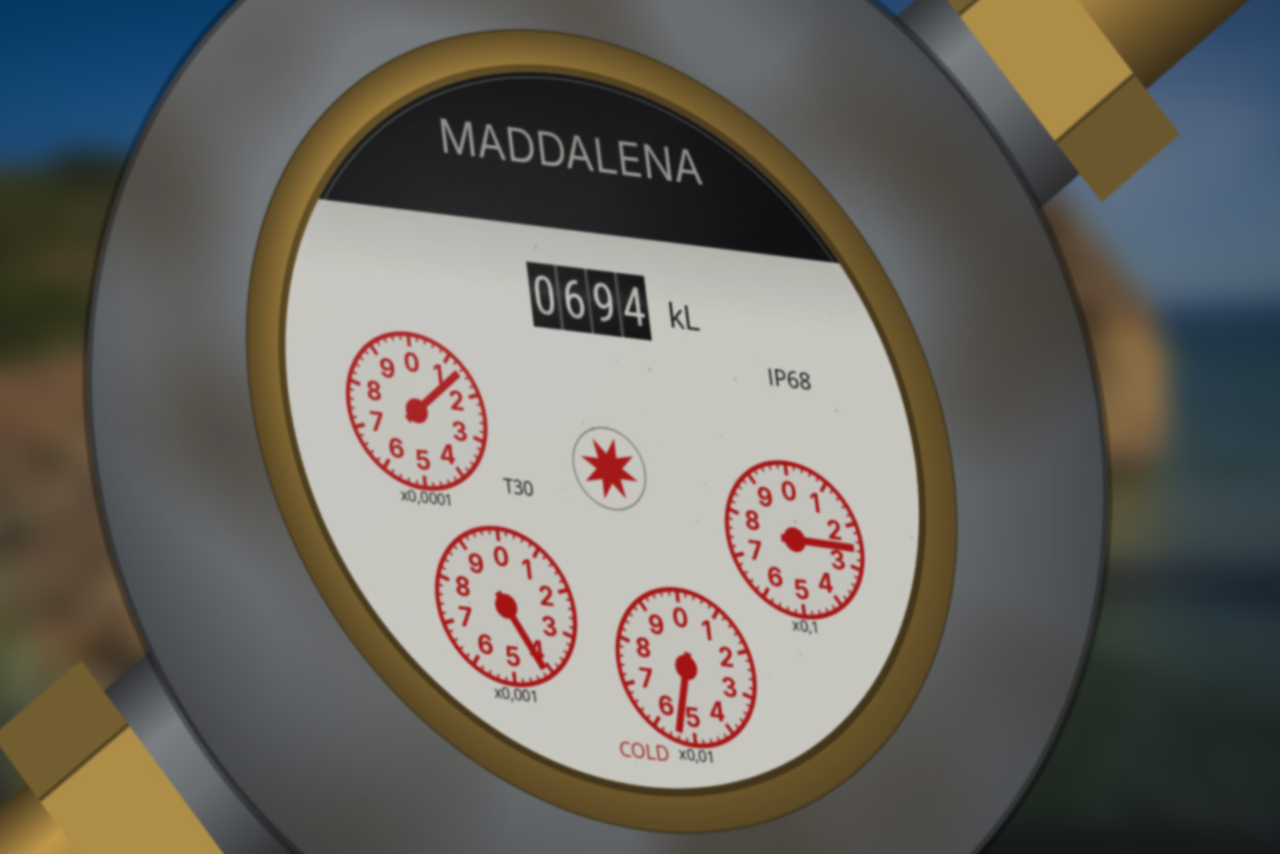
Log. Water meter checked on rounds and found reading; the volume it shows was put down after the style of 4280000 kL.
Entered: 694.2541 kL
